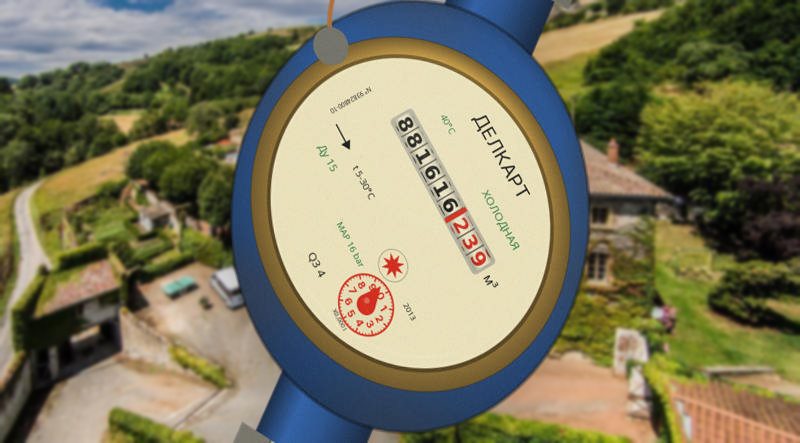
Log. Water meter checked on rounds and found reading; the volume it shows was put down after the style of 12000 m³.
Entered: 881616.2389 m³
